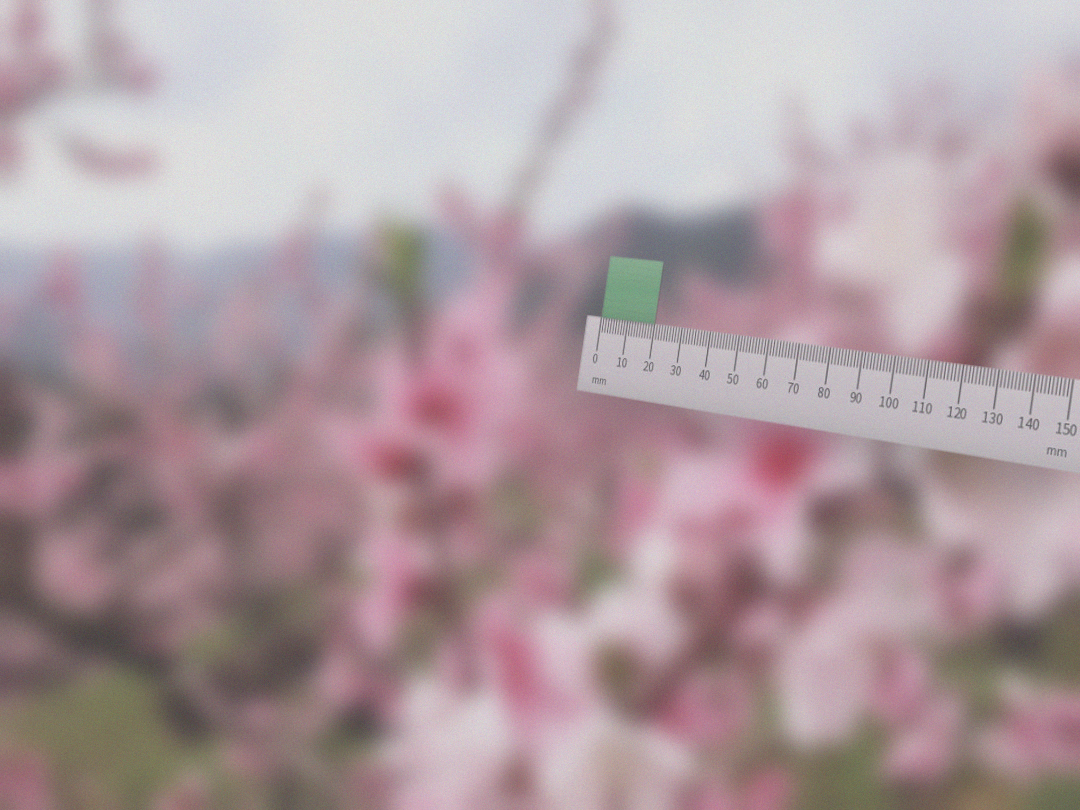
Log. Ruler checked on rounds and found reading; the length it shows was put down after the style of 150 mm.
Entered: 20 mm
